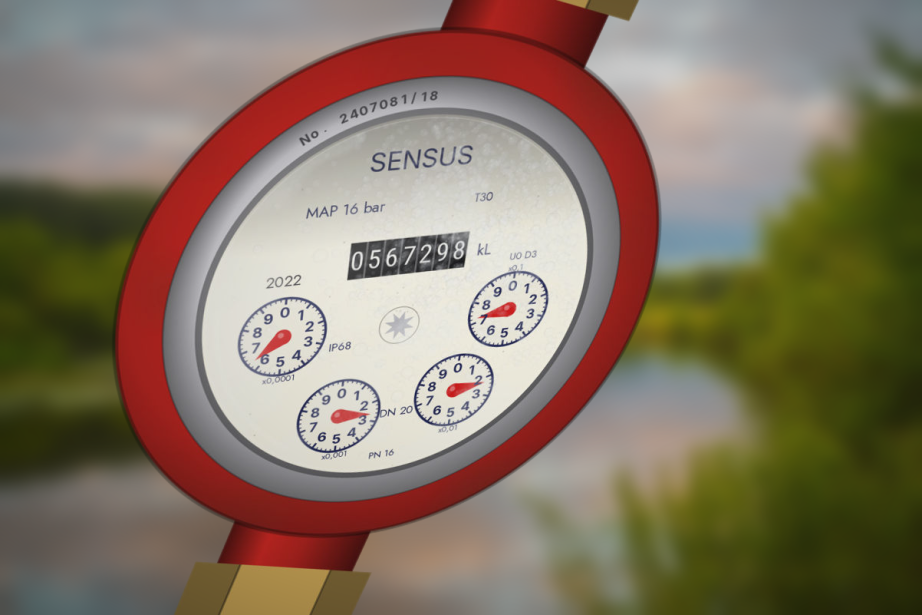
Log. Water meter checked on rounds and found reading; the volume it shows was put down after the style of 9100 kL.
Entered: 567298.7226 kL
